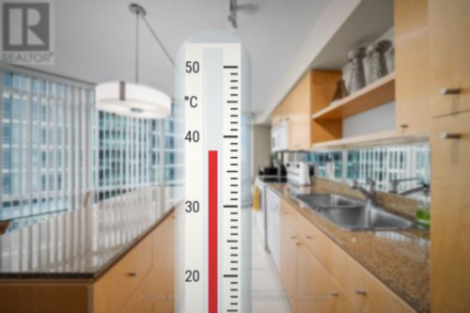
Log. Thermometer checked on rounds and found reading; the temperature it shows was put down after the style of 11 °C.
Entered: 38 °C
